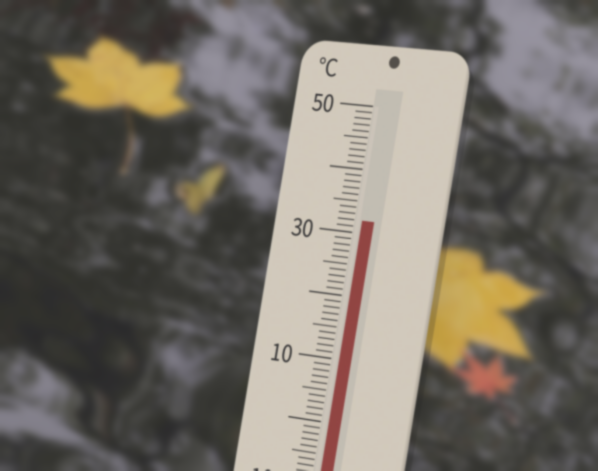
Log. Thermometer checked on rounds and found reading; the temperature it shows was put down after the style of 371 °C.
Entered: 32 °C
